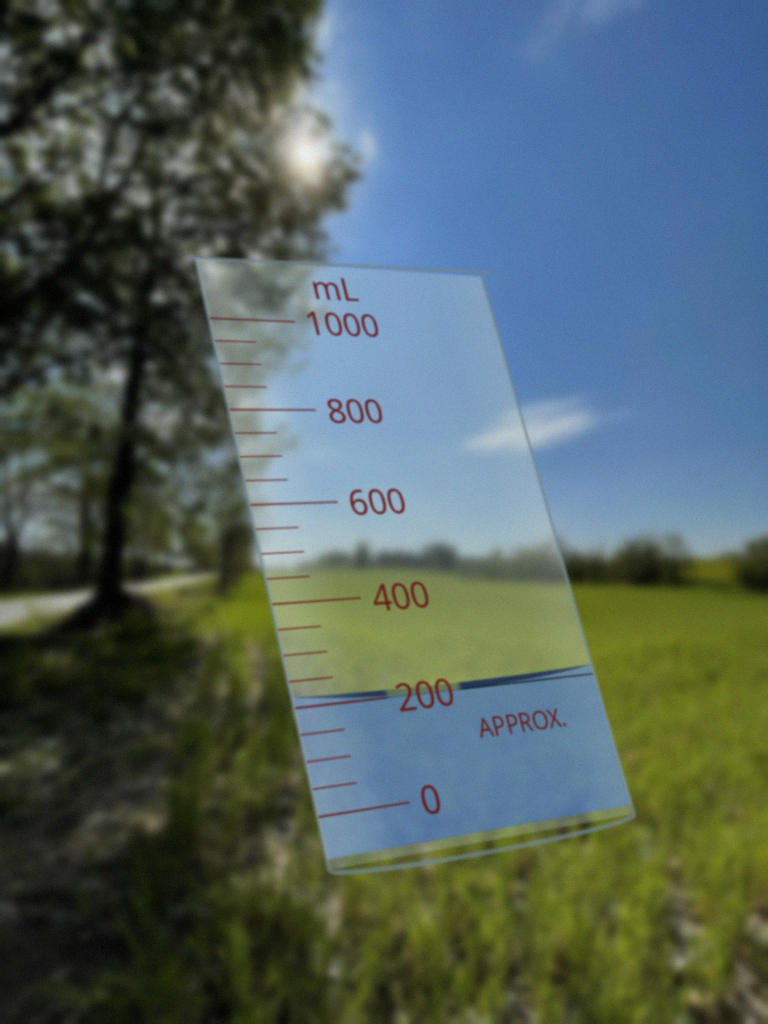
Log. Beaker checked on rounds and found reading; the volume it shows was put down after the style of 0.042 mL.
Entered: 200 mL
